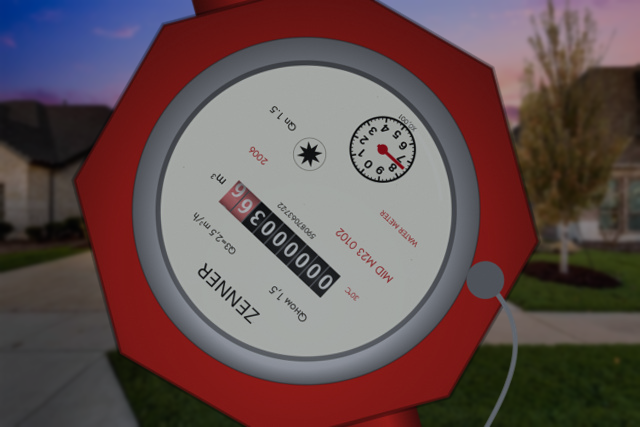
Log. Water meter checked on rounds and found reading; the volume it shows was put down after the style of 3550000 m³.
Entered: 3.657 m³
